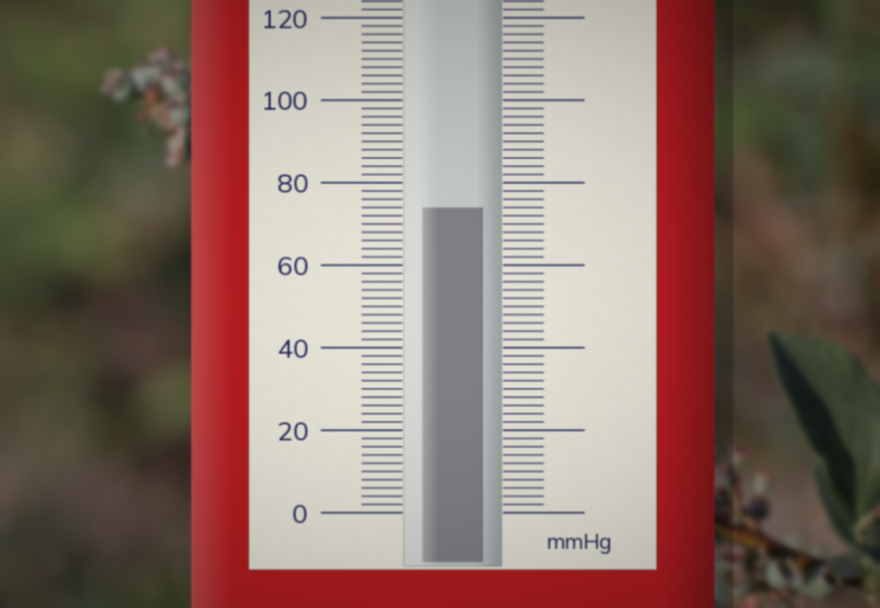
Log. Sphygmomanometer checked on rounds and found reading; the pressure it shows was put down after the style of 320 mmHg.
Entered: 74 mmHg
